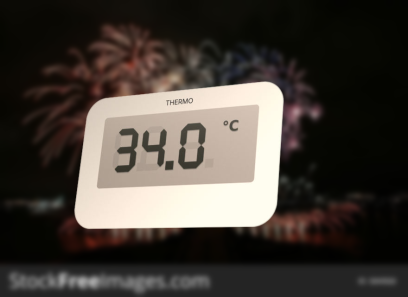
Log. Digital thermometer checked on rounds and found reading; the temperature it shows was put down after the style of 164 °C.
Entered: 34.0 °C
